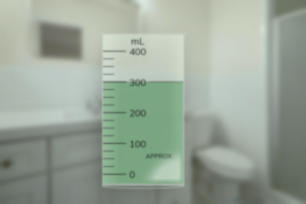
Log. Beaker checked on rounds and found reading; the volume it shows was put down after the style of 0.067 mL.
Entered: 300 mL
